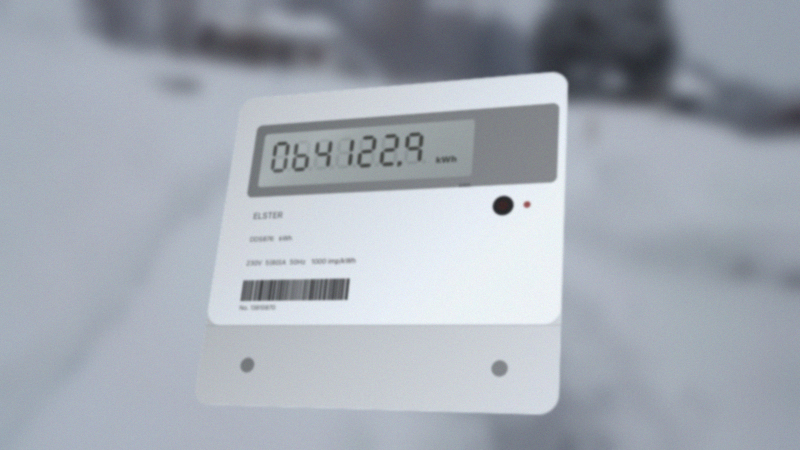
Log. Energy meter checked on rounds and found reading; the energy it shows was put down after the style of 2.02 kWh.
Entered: 64122.9 kWh
